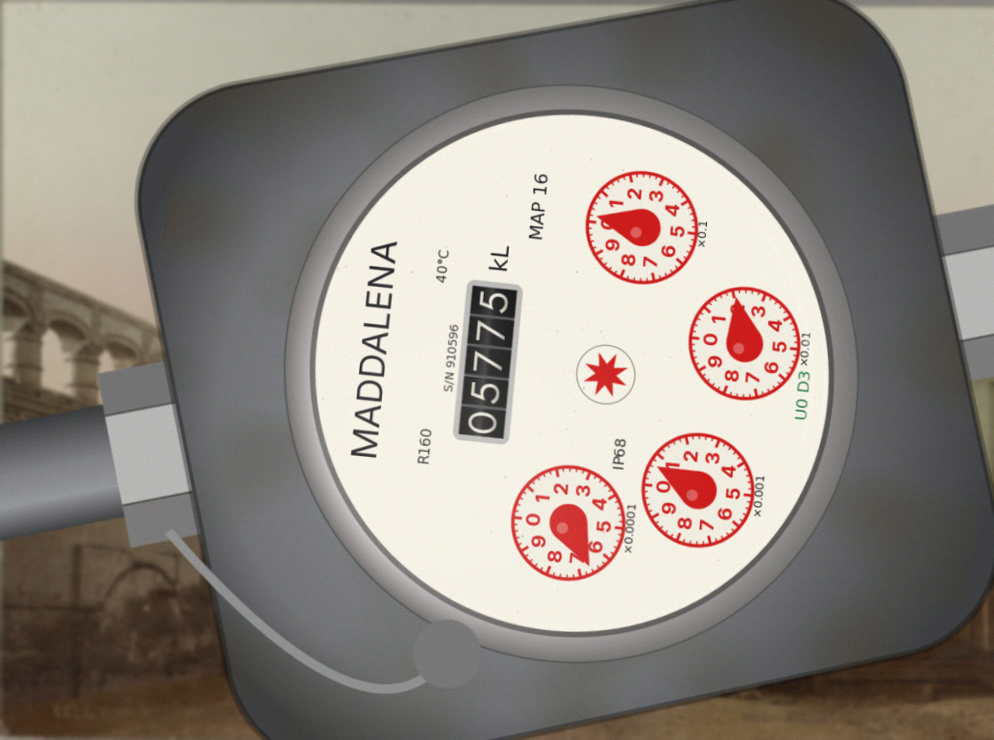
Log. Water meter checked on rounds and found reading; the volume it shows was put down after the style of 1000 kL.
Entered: 5775.0206 kL
